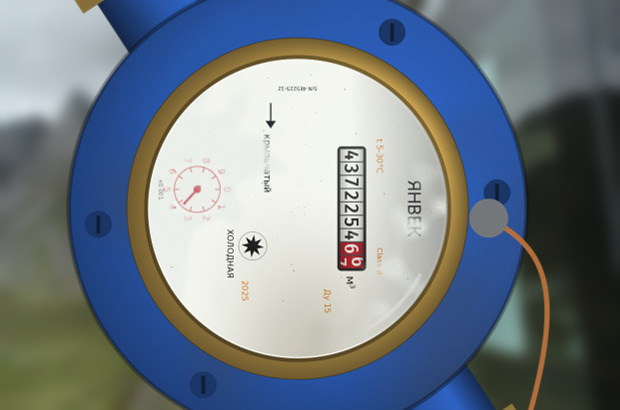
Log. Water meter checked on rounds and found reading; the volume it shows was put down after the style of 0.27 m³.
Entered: 4372254.663 m³
